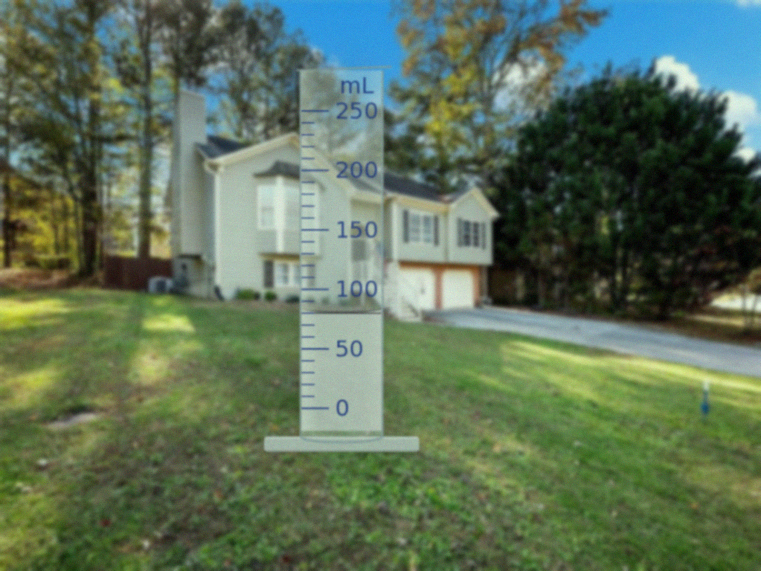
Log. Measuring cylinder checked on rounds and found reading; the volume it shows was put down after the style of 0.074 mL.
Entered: 80 mL
